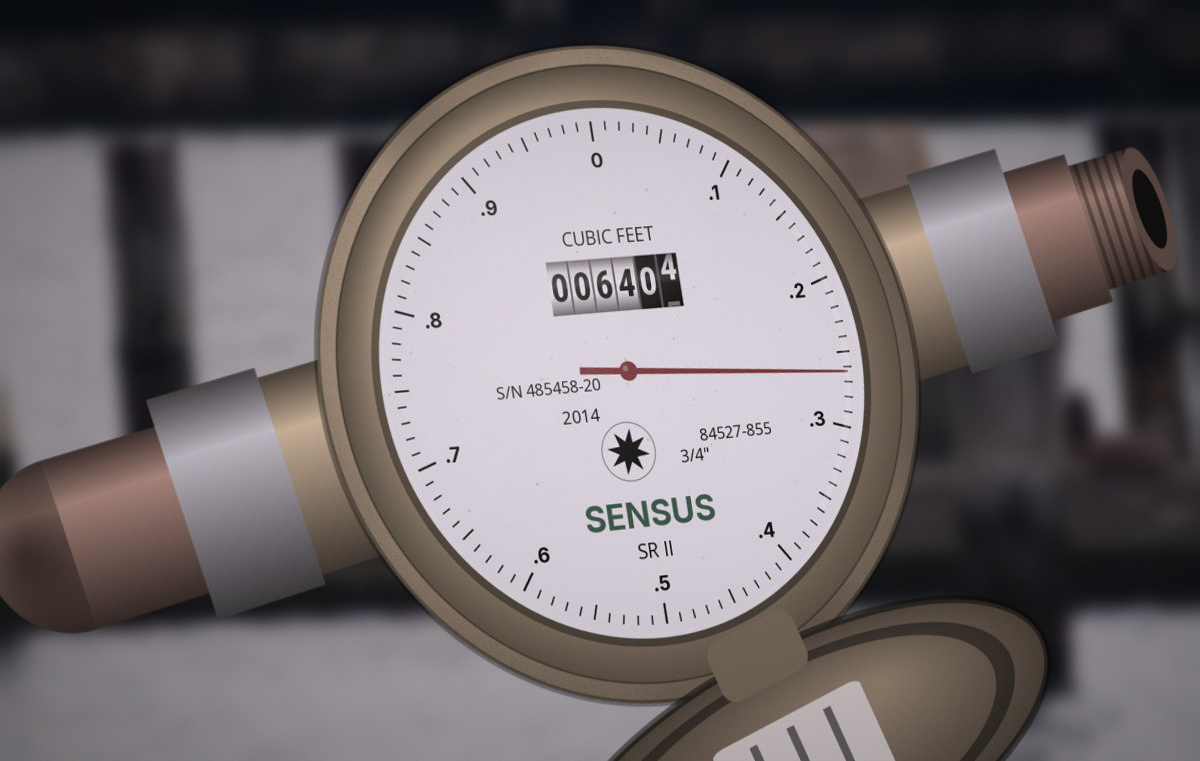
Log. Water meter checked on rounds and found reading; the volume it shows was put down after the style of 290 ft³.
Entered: 6404.26 ft³
